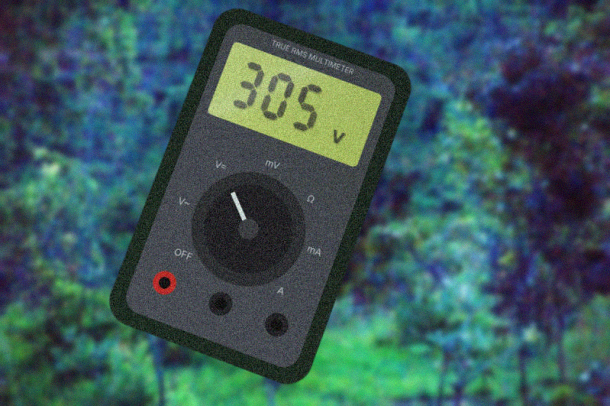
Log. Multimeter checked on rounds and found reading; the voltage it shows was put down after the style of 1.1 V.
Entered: 305 V
